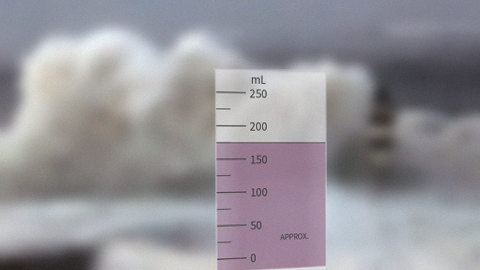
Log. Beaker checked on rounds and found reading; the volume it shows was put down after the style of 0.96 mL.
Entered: 175 mL
